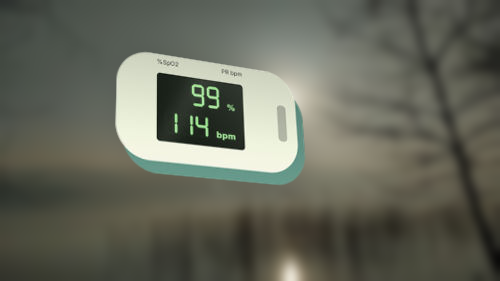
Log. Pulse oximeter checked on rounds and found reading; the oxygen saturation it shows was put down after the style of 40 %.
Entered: 99 %
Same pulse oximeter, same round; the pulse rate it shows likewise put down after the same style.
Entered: 114 bpm
